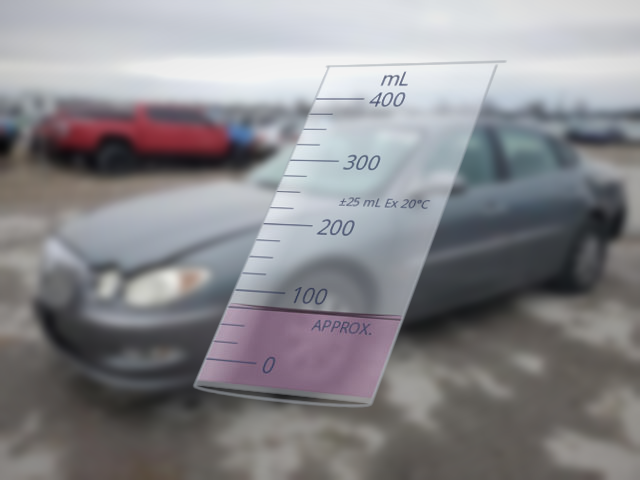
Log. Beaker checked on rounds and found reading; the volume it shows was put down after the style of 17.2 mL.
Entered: 75 mL
